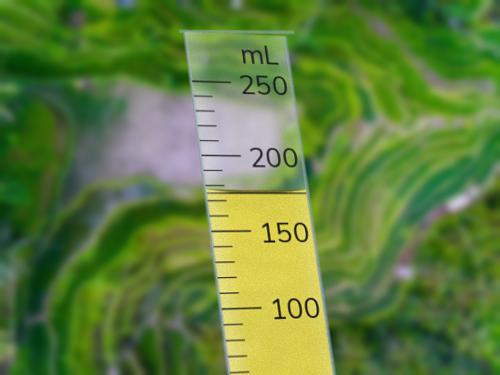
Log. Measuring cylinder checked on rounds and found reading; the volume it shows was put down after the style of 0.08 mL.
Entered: 175 mL
